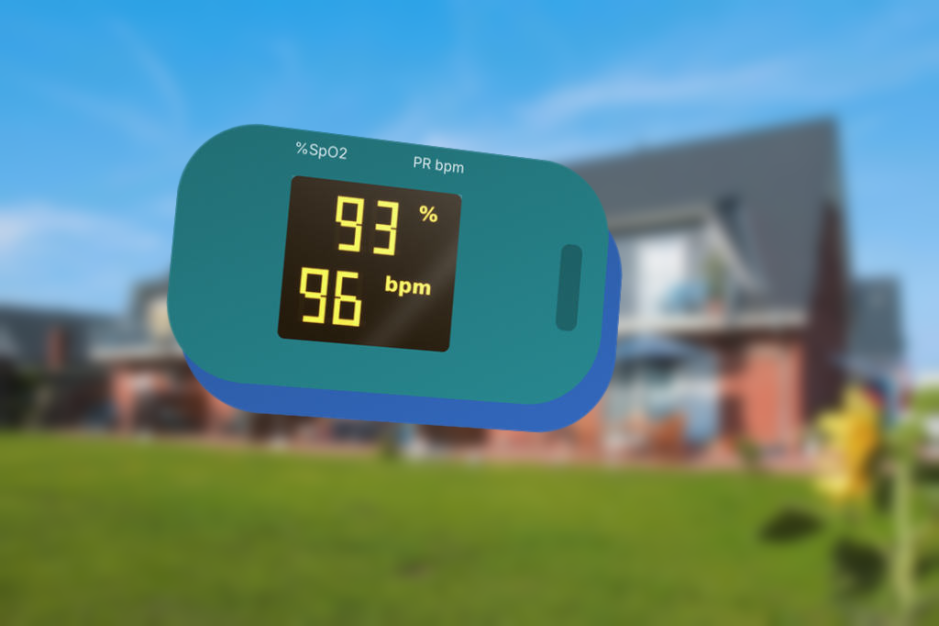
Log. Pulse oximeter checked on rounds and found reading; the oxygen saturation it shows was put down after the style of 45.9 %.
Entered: 93 %
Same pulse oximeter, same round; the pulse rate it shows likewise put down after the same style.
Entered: 96 bpm
